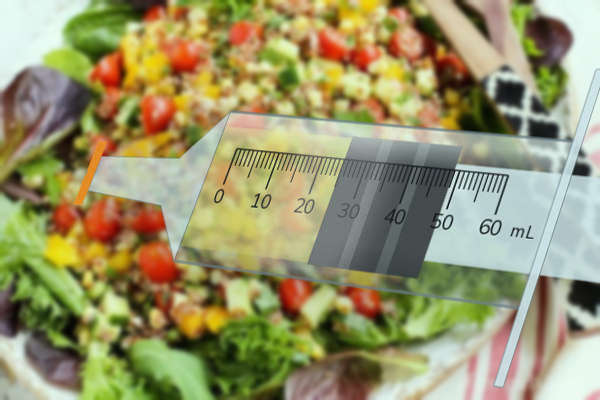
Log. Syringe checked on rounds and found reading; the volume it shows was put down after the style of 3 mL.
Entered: 25 mL
